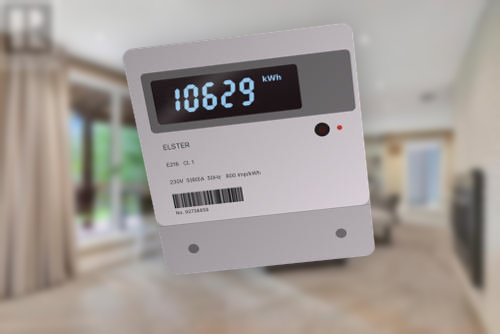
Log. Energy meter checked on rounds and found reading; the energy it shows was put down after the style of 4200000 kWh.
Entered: 10629 kWh
